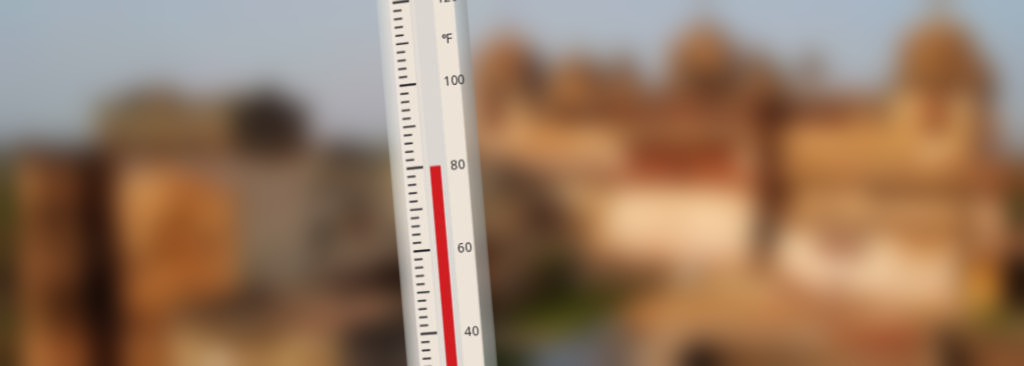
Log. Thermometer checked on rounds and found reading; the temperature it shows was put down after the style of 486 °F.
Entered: 80 °F
